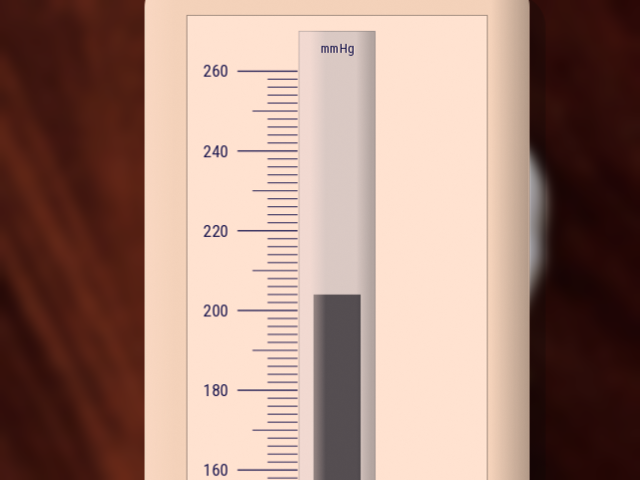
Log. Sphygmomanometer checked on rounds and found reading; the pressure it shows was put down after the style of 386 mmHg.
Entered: 204 mmHg
